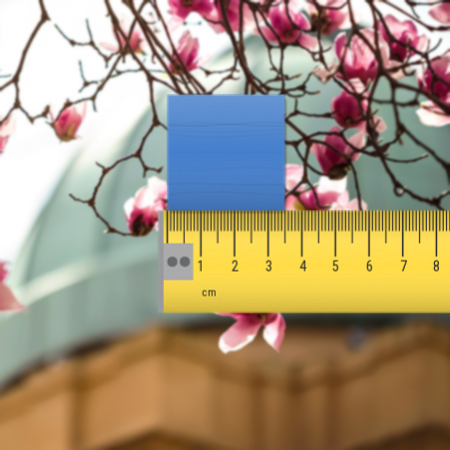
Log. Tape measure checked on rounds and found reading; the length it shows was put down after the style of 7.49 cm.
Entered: 3.5 cm
